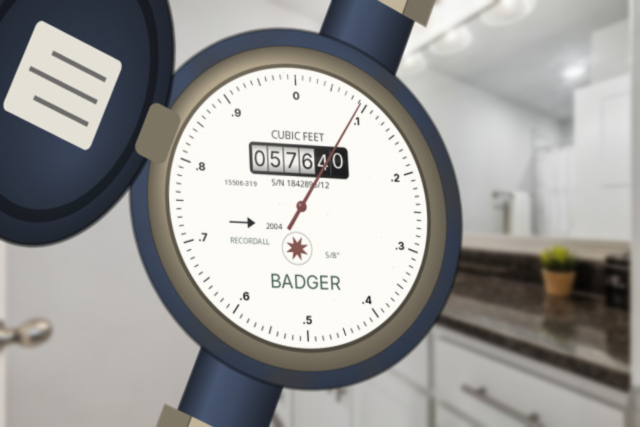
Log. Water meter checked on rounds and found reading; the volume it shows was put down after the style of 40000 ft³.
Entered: 57640.09 ft³
